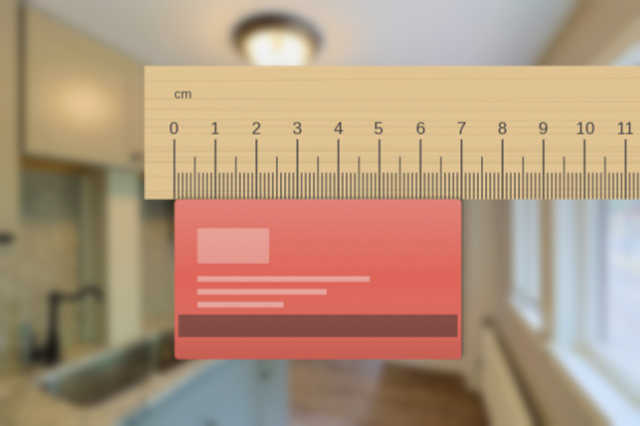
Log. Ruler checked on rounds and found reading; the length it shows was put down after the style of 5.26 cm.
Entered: 7 cm
